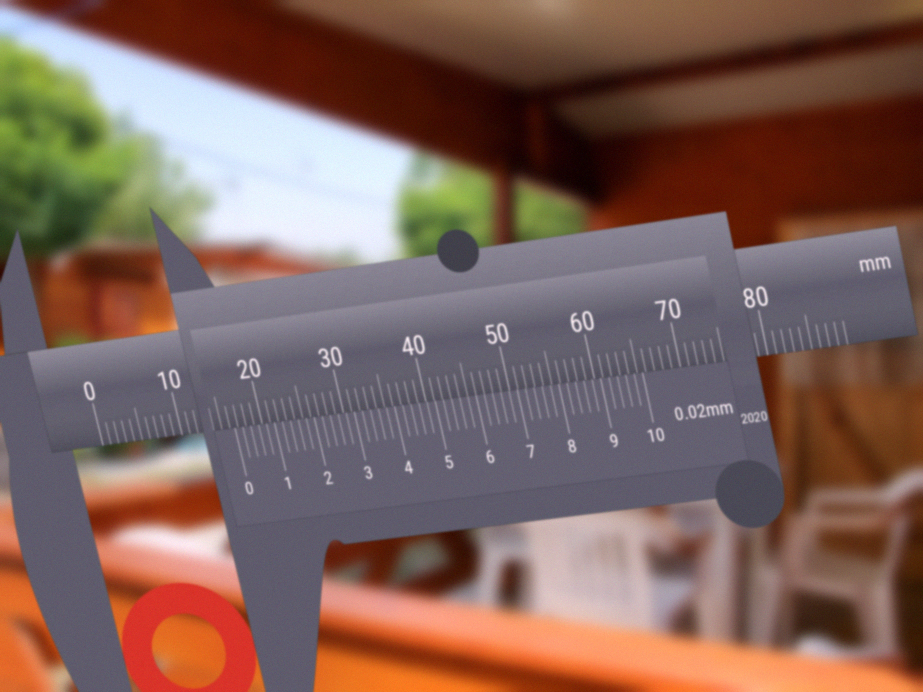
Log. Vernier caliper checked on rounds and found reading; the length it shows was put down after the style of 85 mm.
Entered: 16.6 mm
